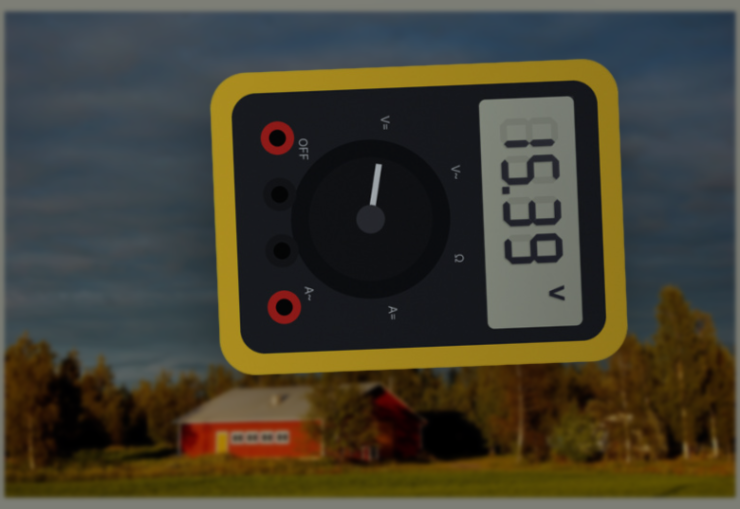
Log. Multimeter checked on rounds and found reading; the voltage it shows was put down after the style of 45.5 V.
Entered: 15.39 V
